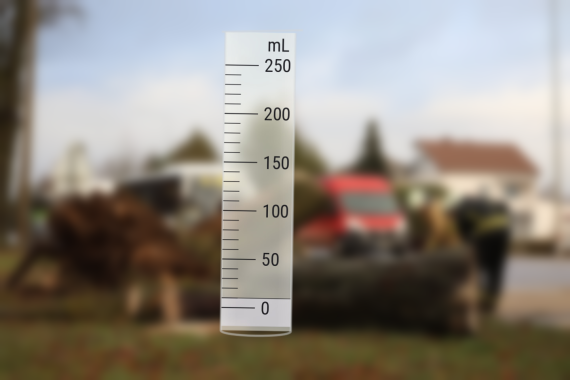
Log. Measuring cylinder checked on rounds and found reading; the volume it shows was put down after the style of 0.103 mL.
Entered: 10 mL
